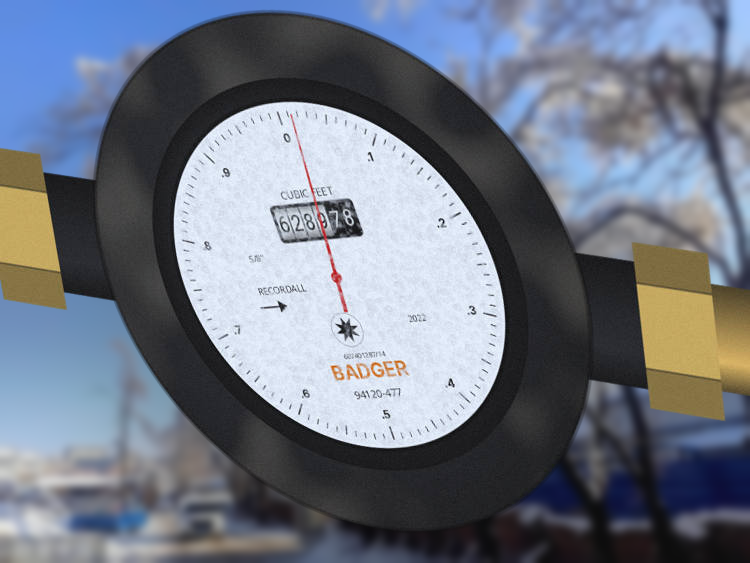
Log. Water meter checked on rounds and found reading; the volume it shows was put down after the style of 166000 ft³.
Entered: 628978.01 ft³
